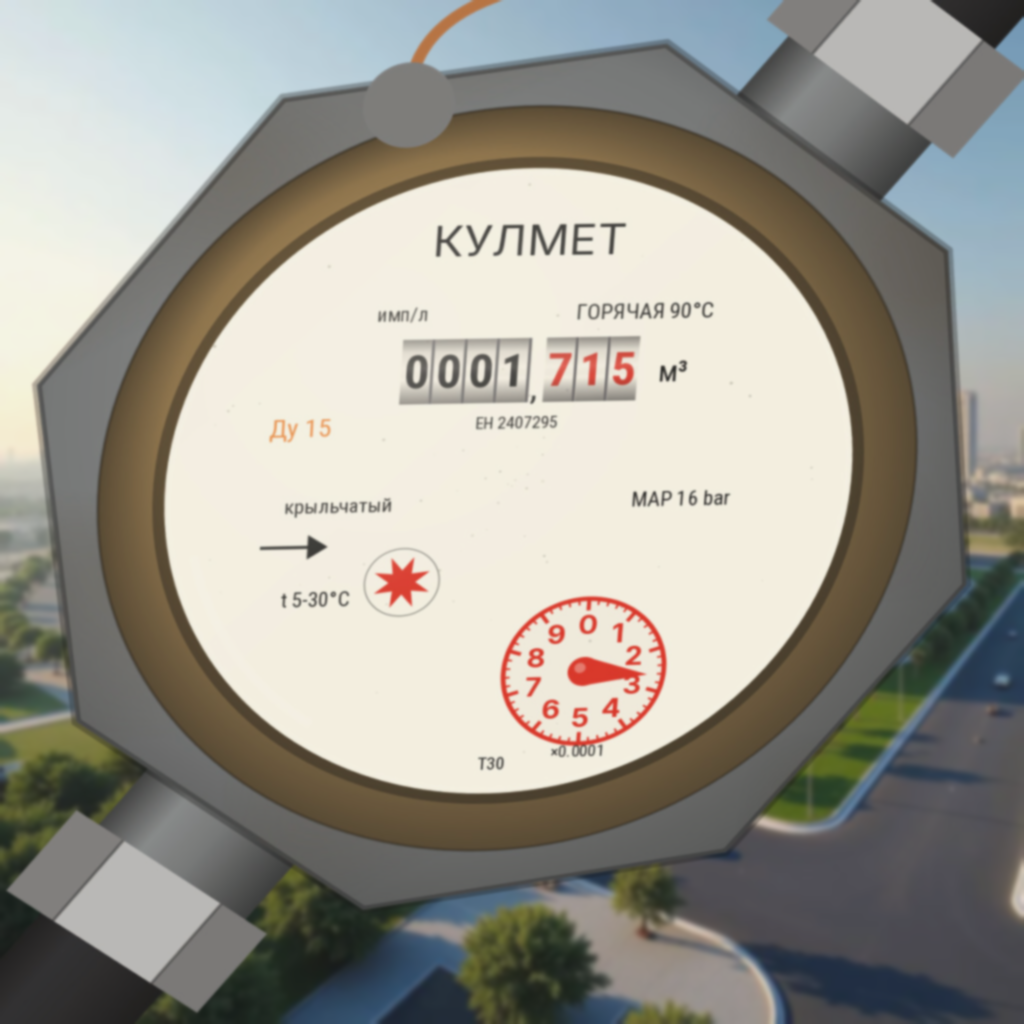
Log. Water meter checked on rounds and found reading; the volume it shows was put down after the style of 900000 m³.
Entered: 1.7152 m³
